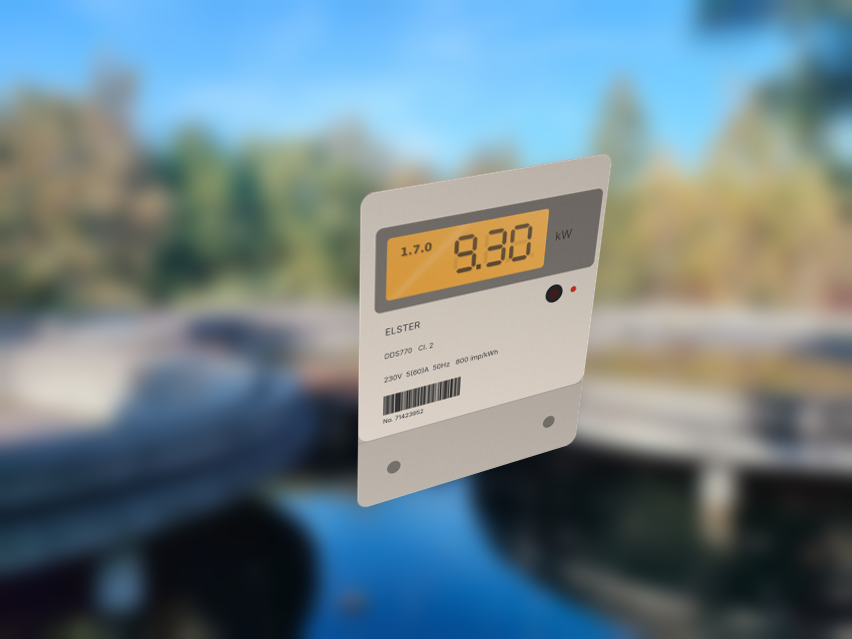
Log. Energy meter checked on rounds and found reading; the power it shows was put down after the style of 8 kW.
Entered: 9.30 kW
